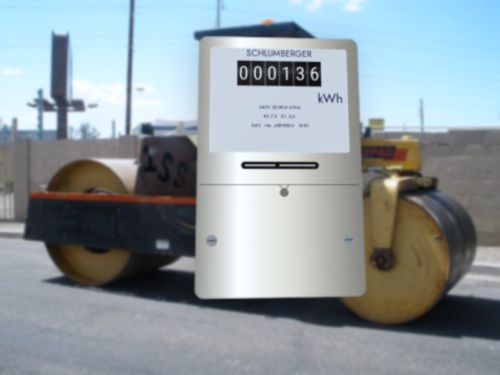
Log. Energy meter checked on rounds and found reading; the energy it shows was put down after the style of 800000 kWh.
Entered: 136 kWh
